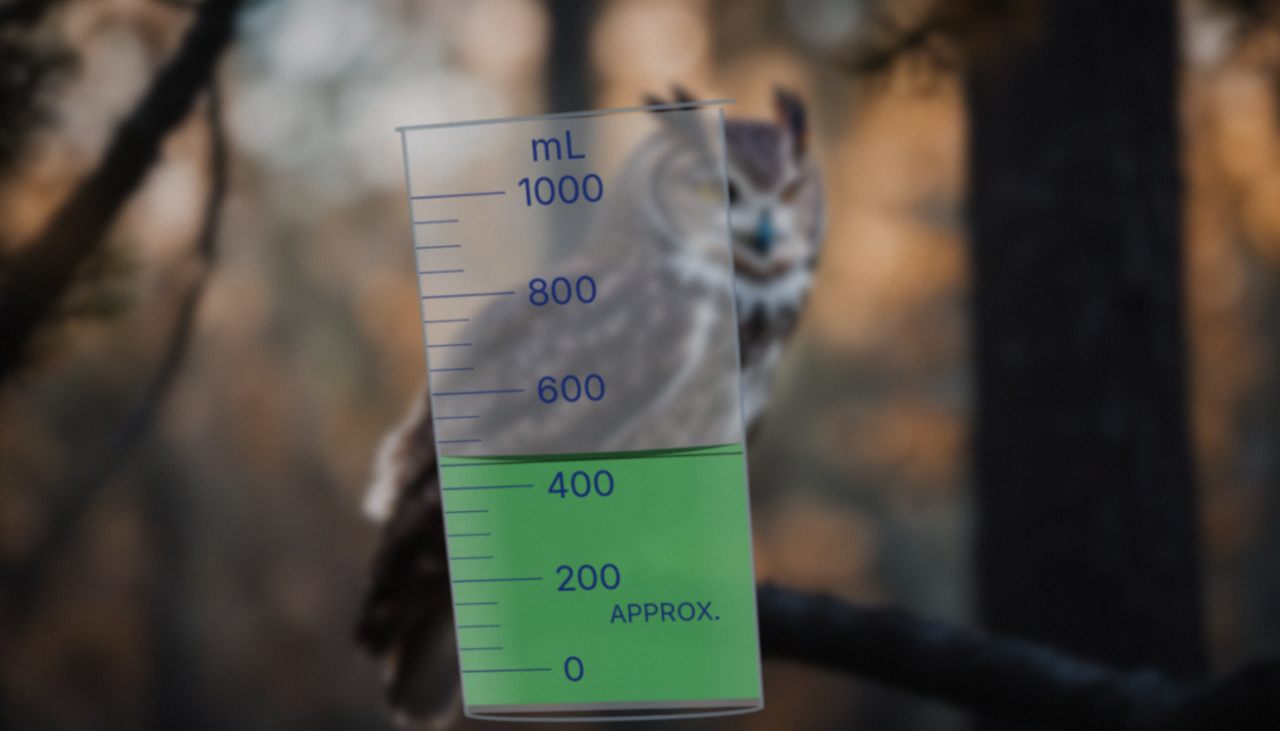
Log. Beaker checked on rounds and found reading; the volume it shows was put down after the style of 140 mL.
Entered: 450 mL
